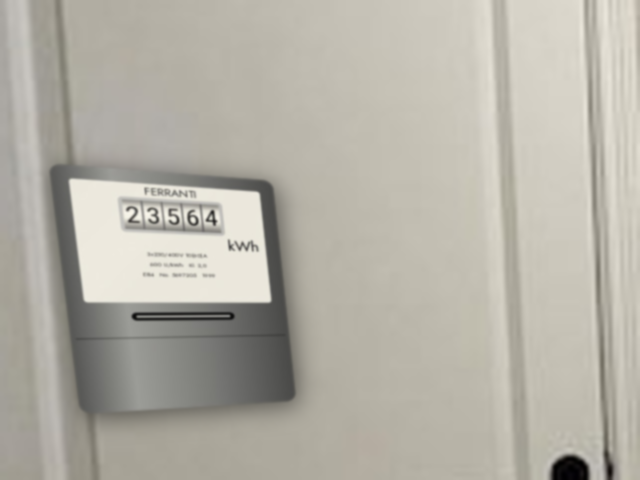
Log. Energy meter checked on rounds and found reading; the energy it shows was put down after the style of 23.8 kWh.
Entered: 23564 kWh
